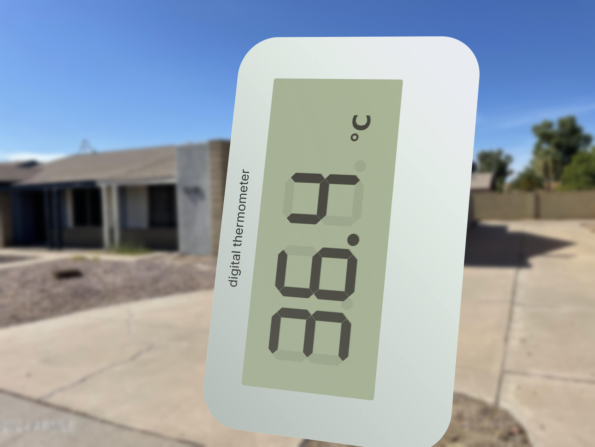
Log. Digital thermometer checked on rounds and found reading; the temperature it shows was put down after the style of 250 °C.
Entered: 36.4 °C
